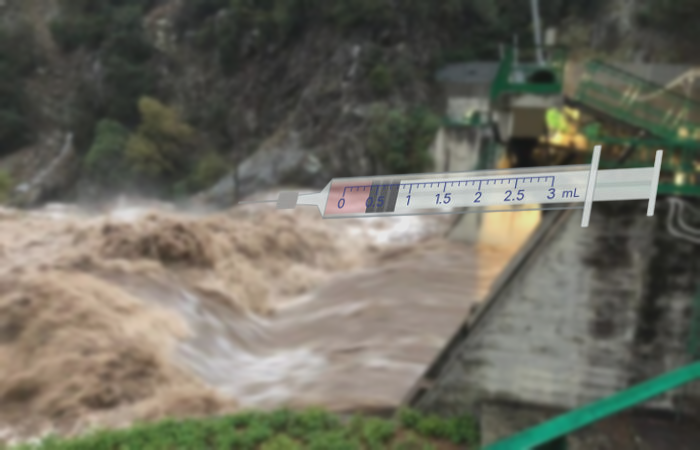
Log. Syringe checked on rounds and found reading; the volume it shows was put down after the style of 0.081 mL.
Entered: 0.4 mL
